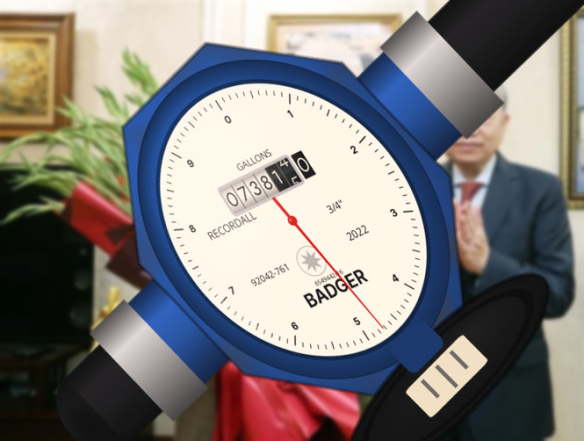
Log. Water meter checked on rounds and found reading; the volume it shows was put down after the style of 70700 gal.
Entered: 738144.7 gal
